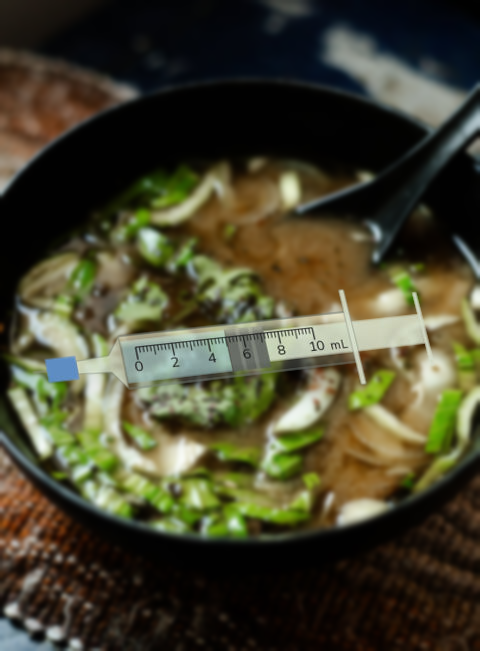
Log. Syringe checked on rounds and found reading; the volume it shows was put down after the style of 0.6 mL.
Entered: 5 mL
